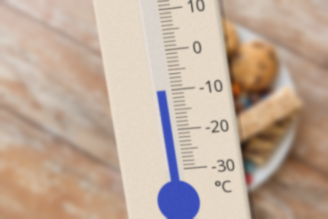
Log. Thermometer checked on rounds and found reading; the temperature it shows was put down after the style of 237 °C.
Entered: -10 °C
